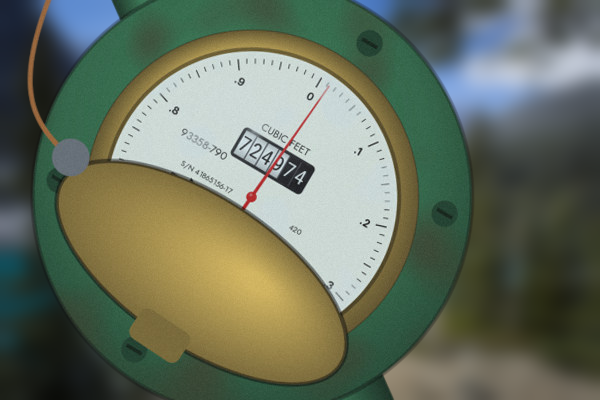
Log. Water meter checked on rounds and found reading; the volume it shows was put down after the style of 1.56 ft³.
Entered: 724974.01 ft³
